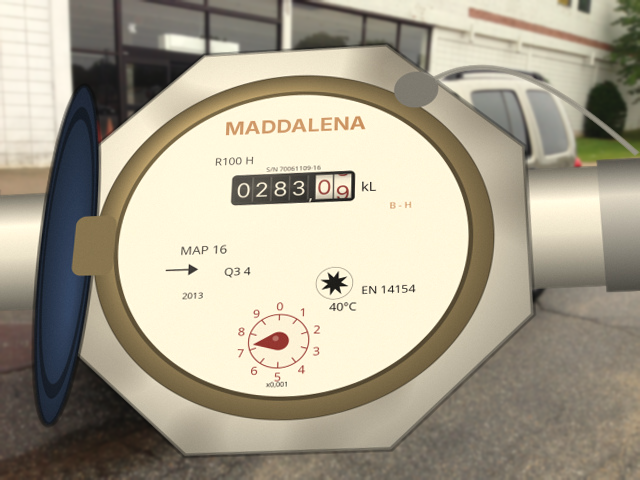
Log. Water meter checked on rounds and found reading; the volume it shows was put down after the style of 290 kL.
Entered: 283.087 kL
